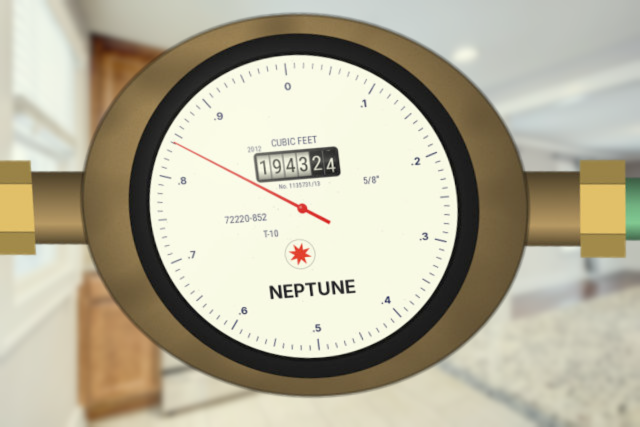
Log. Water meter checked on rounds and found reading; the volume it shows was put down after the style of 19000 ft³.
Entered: 194323.84 ft³
